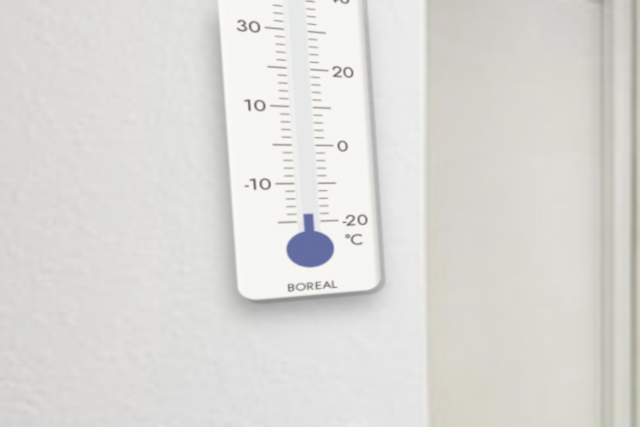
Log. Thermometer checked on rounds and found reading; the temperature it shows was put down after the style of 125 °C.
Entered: -18 °C
